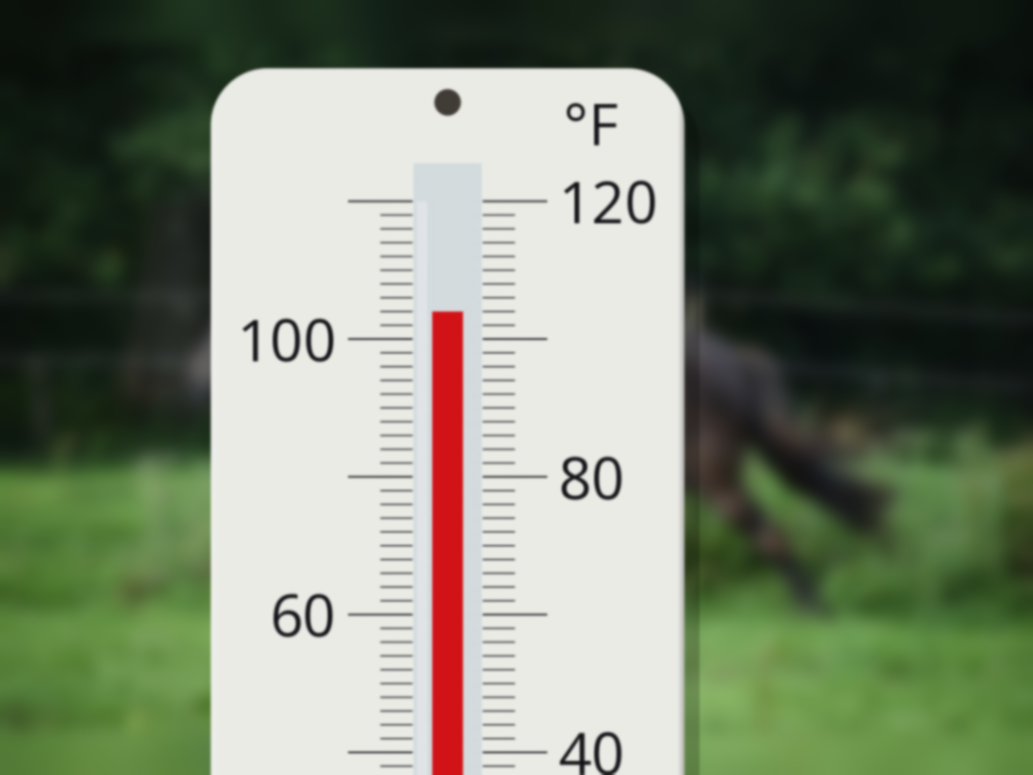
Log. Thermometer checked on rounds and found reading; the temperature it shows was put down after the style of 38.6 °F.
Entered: 104 °F
